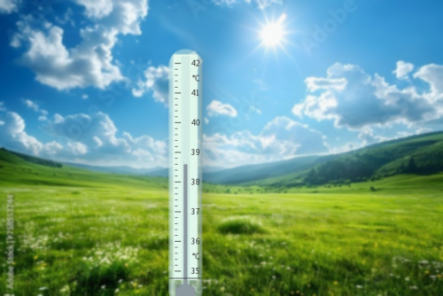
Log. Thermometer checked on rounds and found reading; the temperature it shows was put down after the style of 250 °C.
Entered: 38.6 °C
